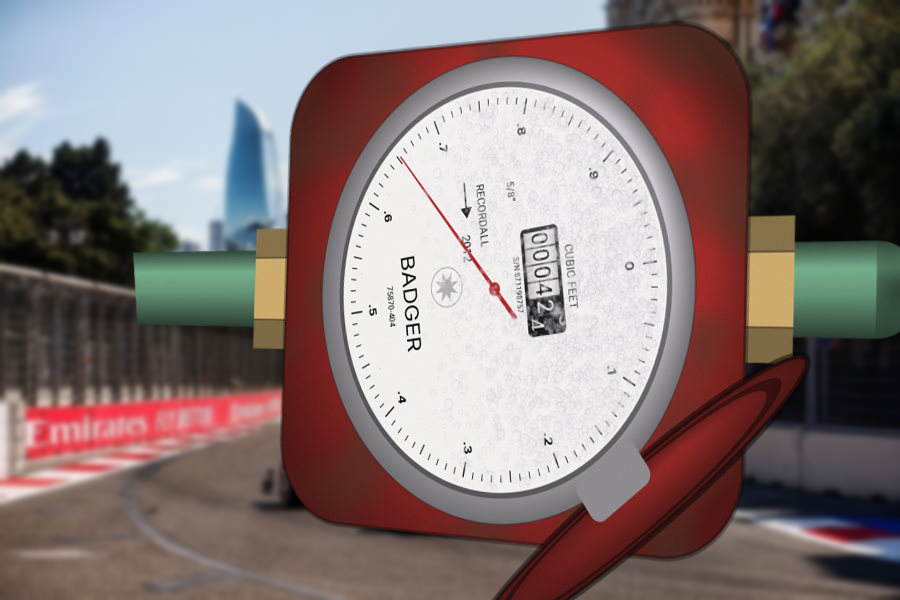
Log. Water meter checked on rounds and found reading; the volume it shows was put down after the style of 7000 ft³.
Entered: 423.65 ft³
